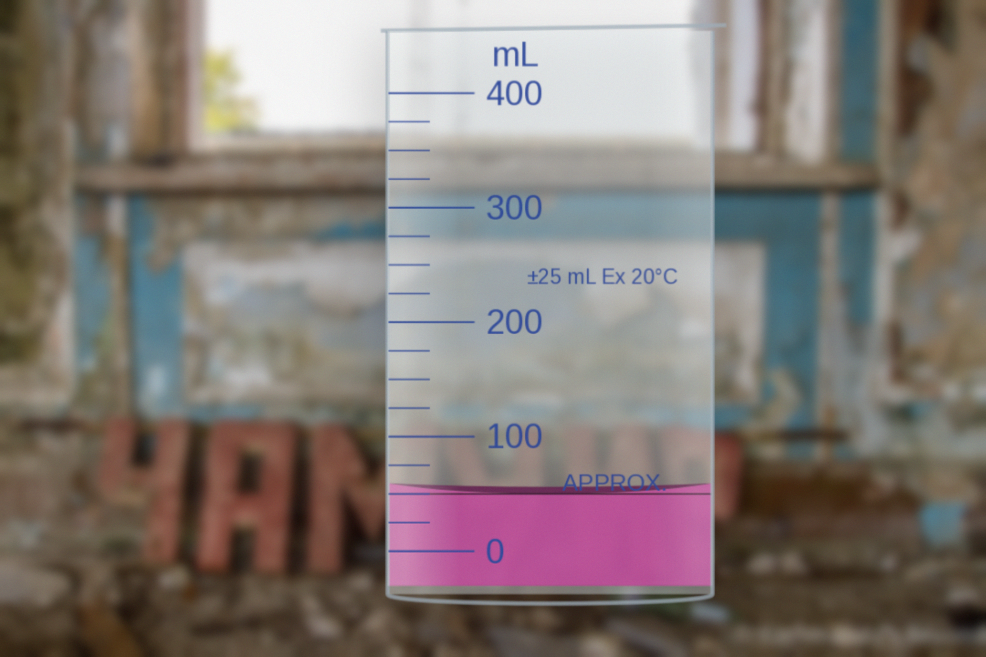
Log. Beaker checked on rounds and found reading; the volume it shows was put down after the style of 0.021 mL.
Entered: 50 mL
